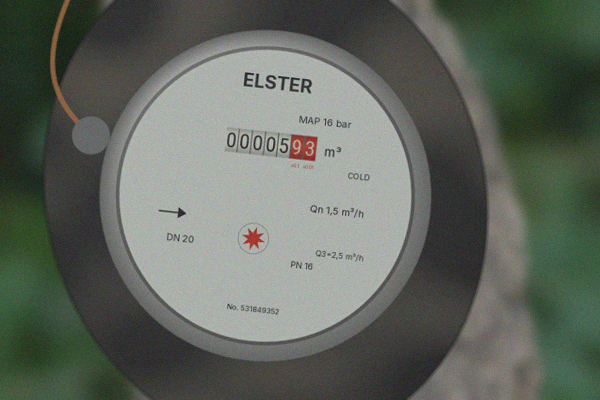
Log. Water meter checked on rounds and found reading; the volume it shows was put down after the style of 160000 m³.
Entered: 5.93 m³
